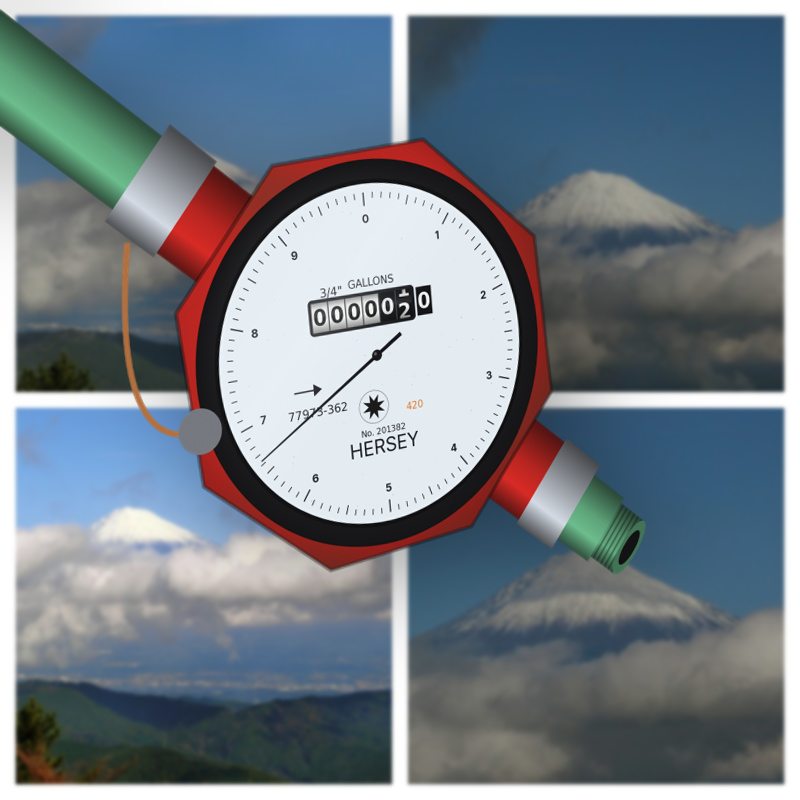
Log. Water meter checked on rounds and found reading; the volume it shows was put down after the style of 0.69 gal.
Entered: 16.6 gal
